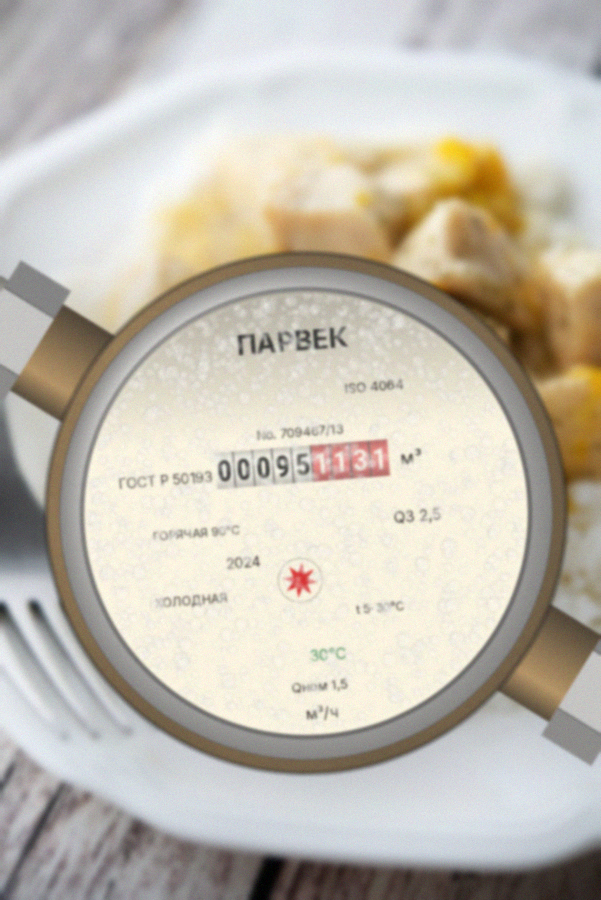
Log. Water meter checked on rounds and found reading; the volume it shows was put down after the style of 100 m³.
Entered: 95.1131 m³
